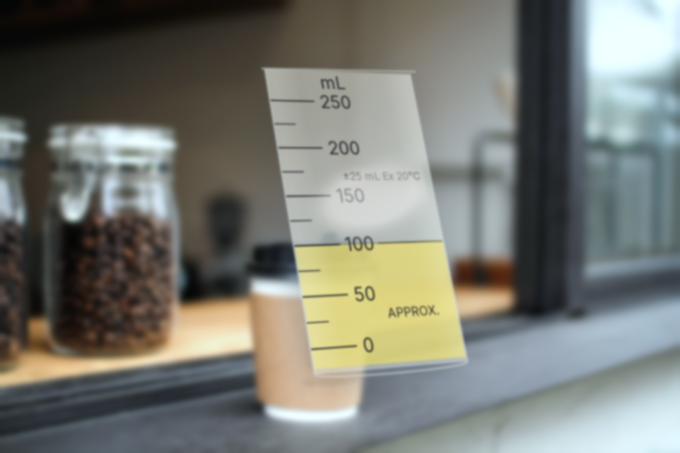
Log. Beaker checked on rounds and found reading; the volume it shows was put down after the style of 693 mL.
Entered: 100 mL
